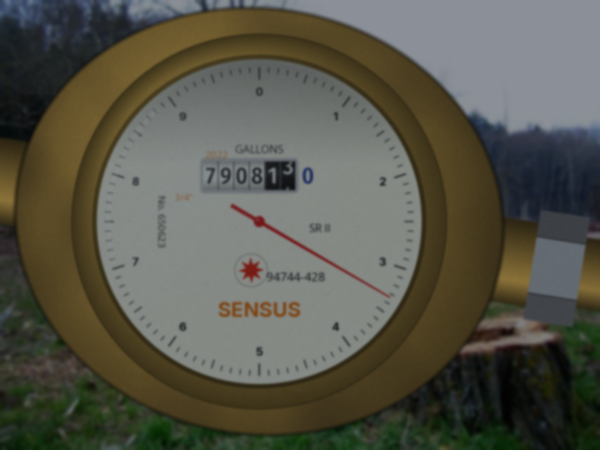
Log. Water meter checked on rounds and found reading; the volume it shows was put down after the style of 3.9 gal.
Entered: 7908133.3 gal
